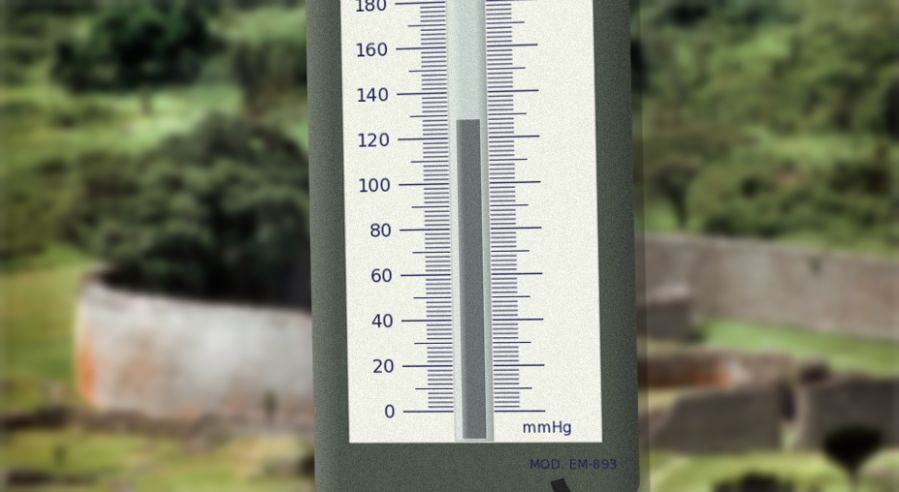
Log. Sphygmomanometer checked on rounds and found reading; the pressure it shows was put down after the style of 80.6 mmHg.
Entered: 128 mmHg
